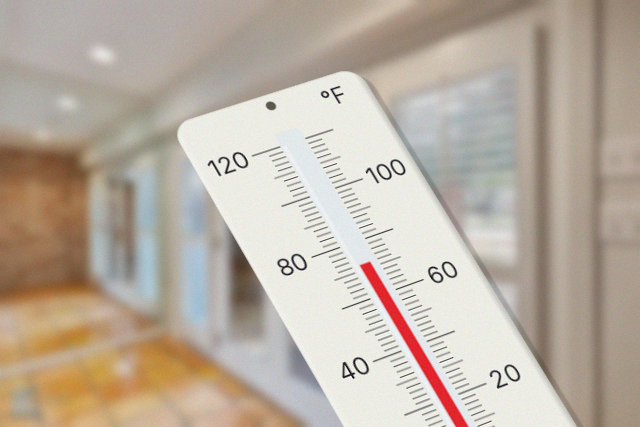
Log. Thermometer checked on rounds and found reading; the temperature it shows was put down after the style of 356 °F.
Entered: 72 °F
